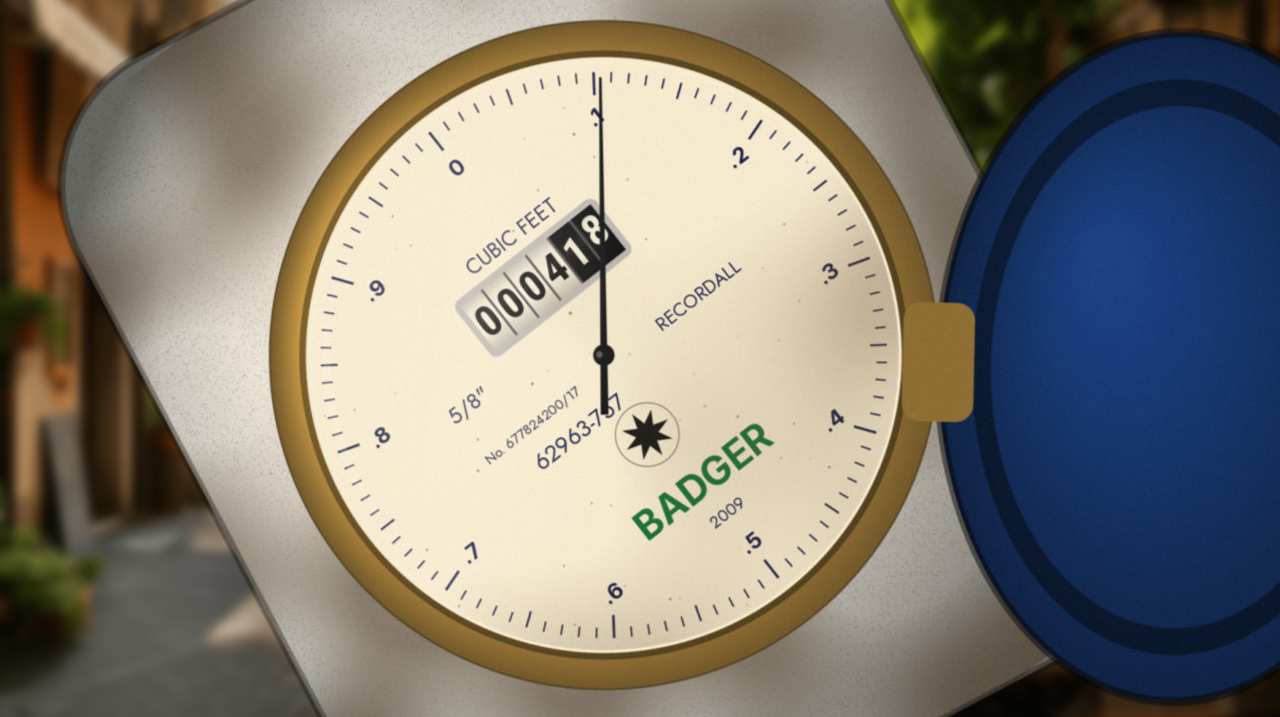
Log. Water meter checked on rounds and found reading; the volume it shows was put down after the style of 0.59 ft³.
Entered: 418.10 ft³
